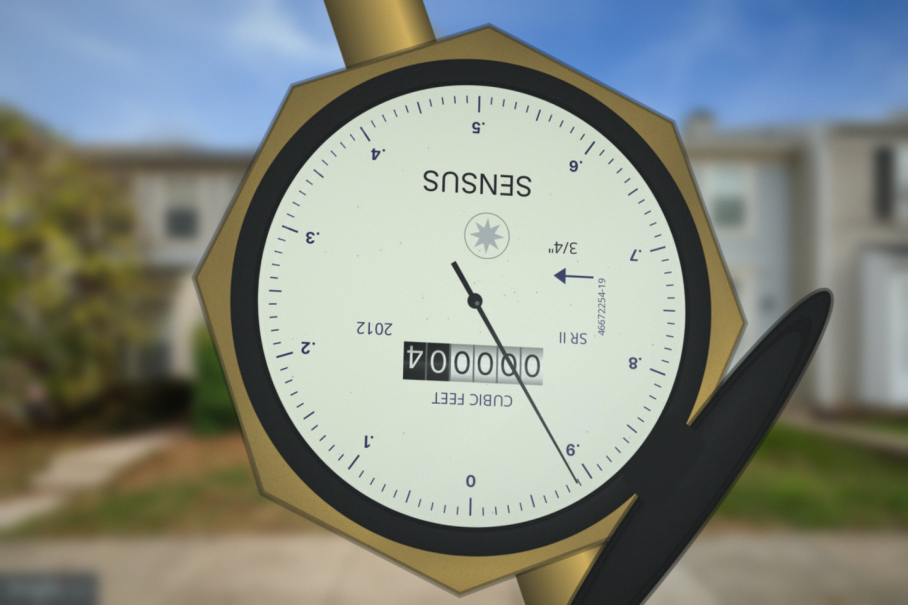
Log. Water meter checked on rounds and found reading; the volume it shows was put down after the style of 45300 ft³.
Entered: 3.91 ft³
